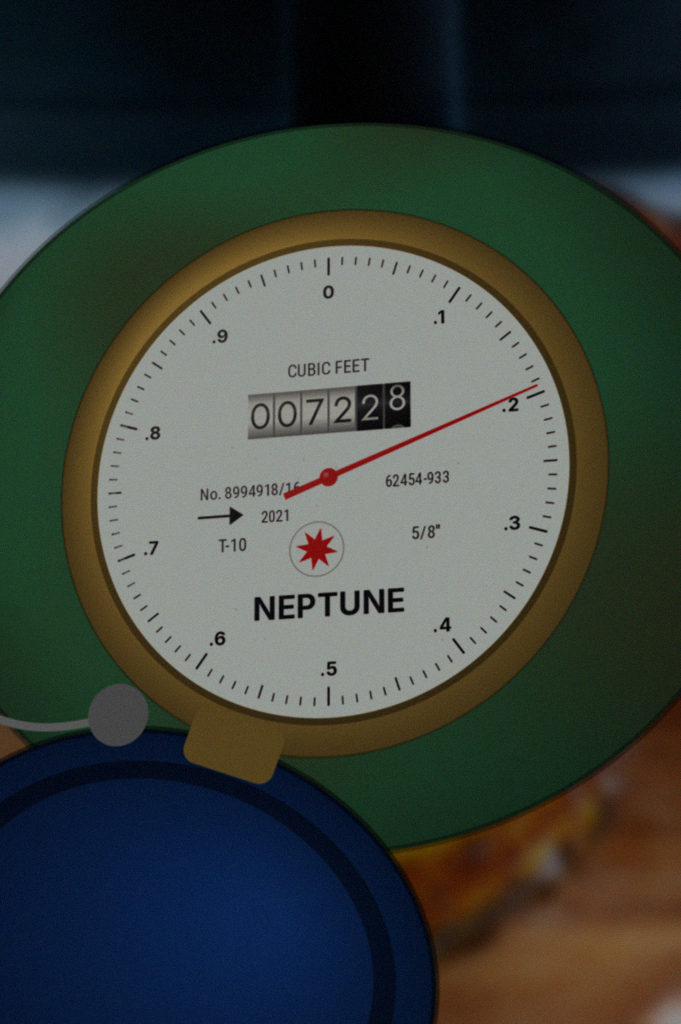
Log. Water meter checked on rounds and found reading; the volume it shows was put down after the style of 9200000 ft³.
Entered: 7228.19 ft³
